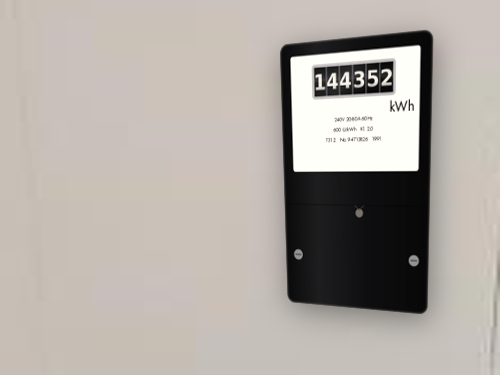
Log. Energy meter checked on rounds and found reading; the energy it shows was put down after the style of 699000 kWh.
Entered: 144352 kWh
